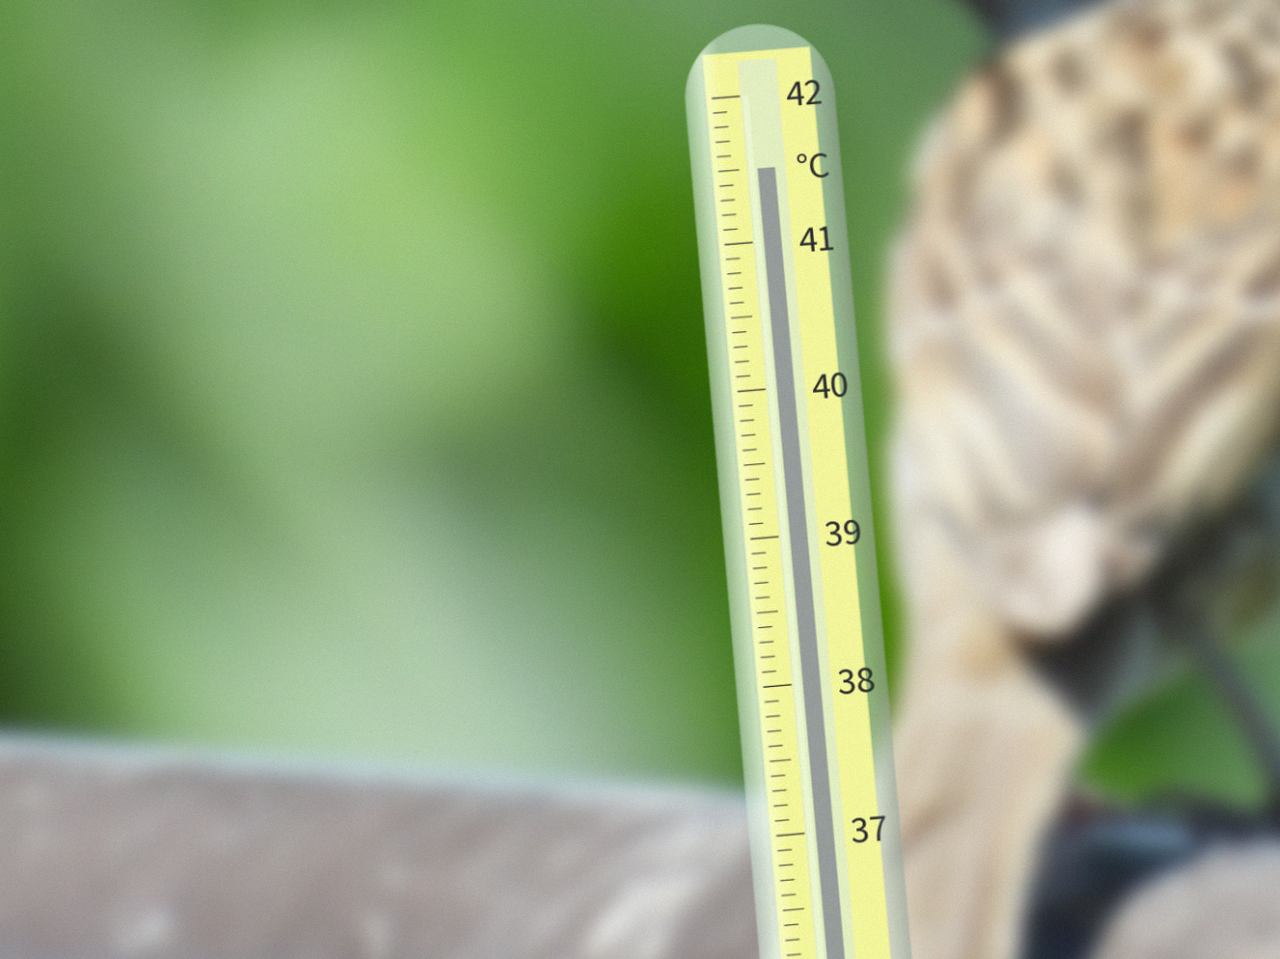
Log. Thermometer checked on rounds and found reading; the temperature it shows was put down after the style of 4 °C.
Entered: 41.5 °C
